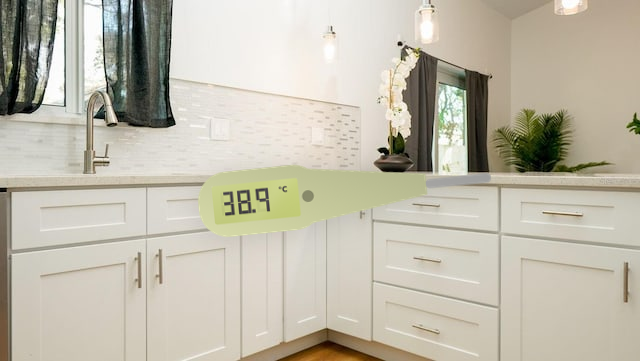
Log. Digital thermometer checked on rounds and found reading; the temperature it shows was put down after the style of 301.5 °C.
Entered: 38.9 °C
